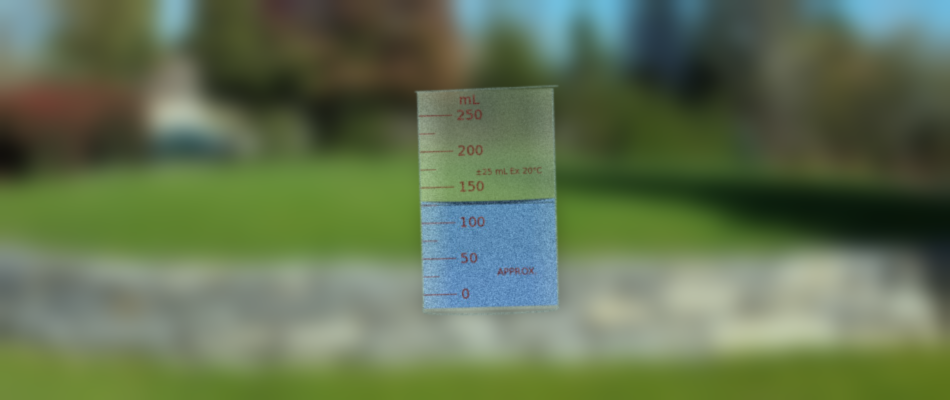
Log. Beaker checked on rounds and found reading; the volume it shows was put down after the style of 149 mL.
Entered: 125 mL
